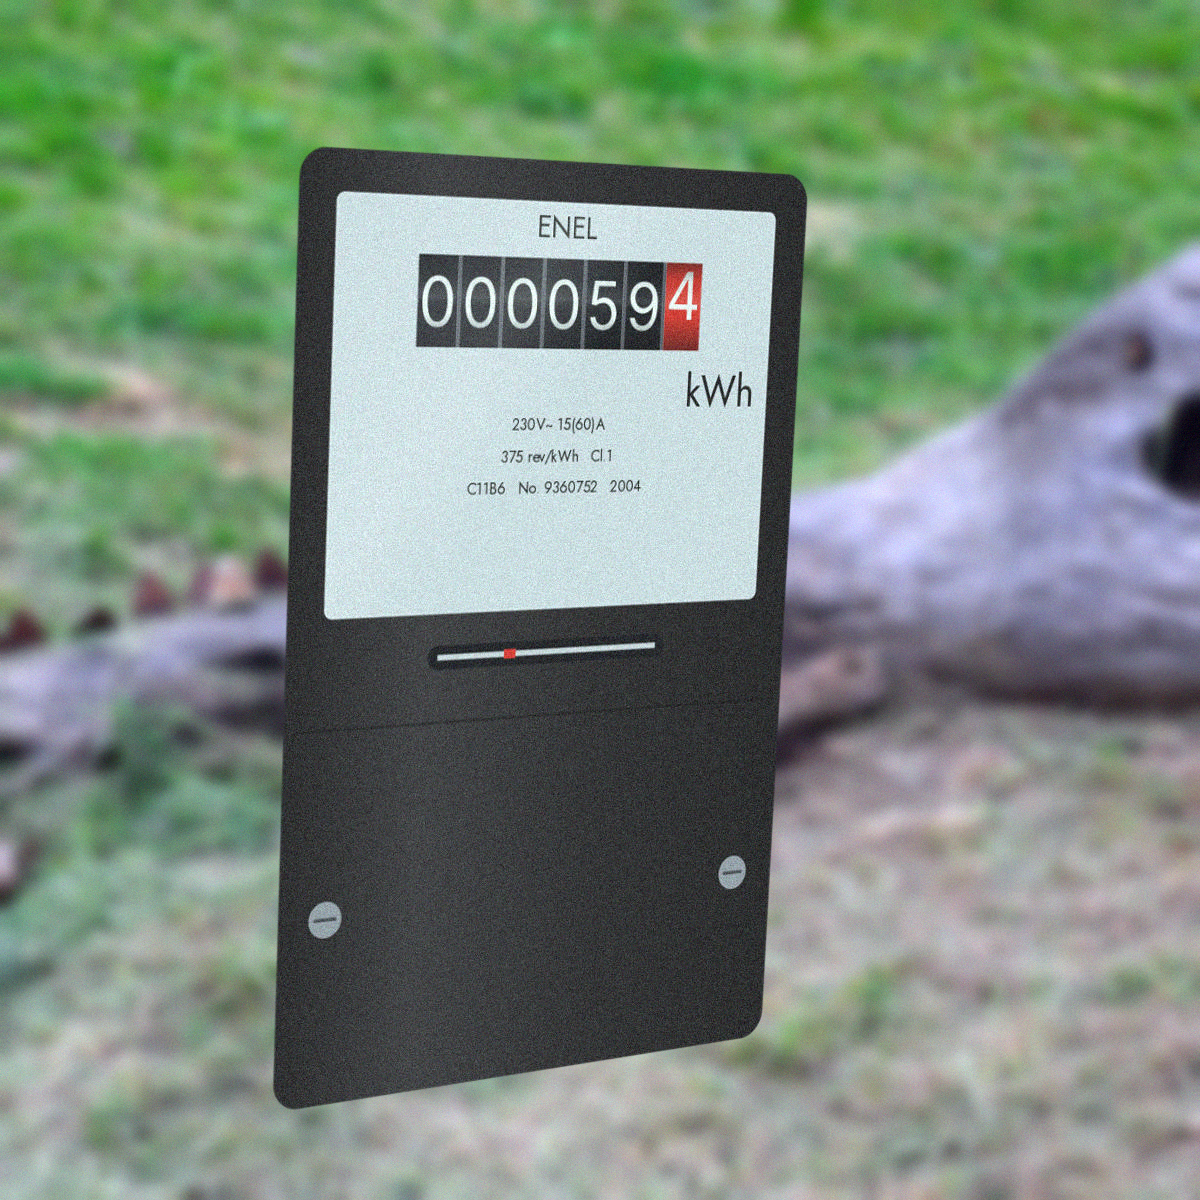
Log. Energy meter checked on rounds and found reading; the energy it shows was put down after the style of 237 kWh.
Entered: 59.4 kWh
